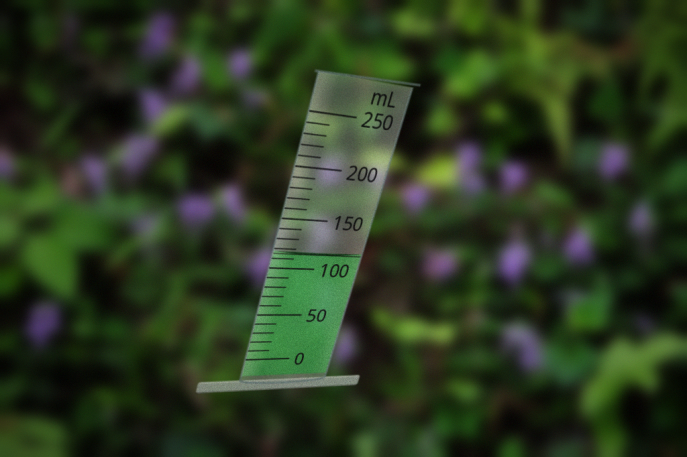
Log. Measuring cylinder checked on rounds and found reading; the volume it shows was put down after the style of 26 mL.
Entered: 115 mL
